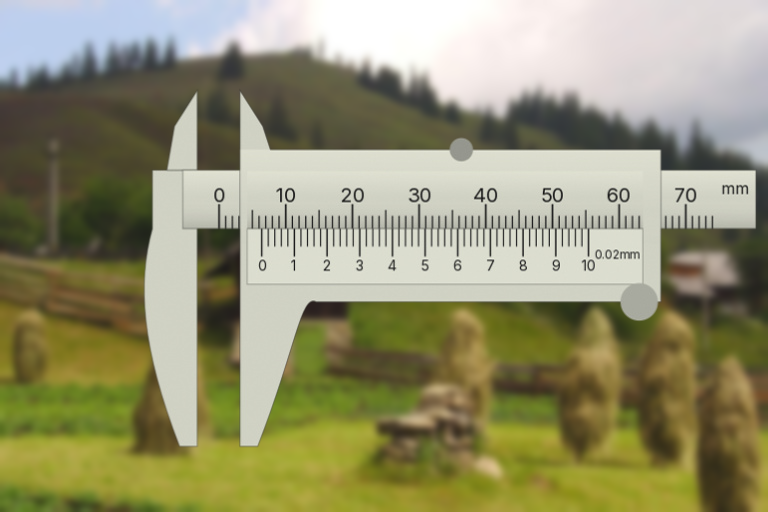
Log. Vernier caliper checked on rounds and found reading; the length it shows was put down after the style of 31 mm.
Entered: 6.4 mm
